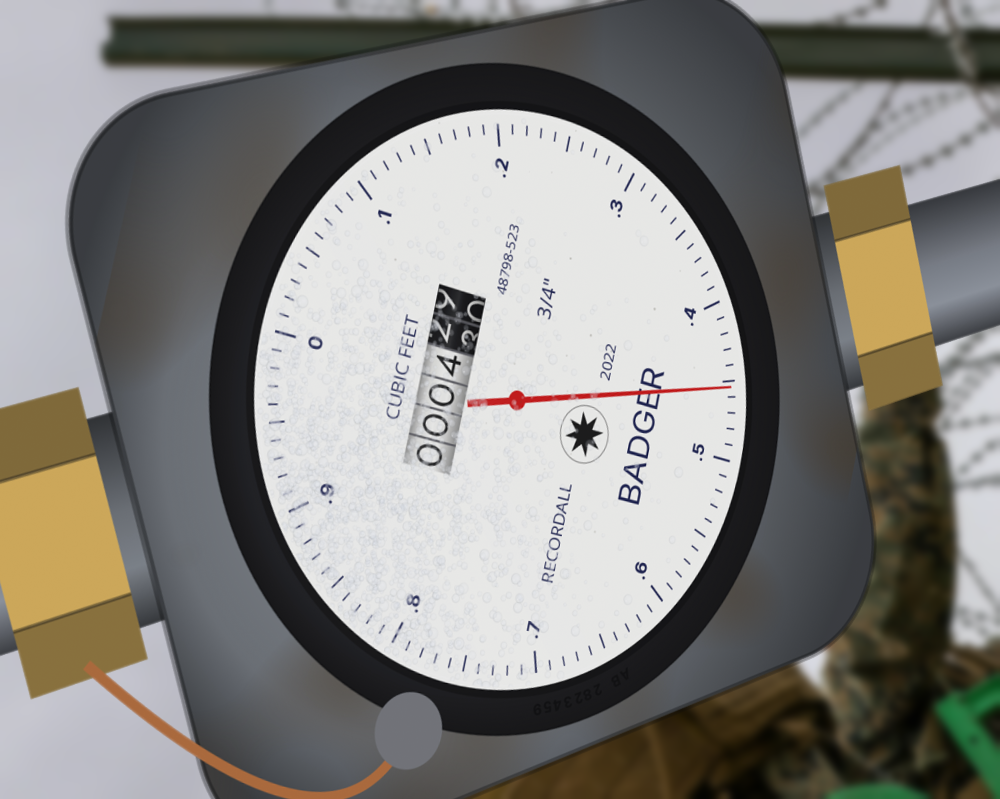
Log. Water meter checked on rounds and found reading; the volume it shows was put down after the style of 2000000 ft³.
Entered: 429.45 ft³
